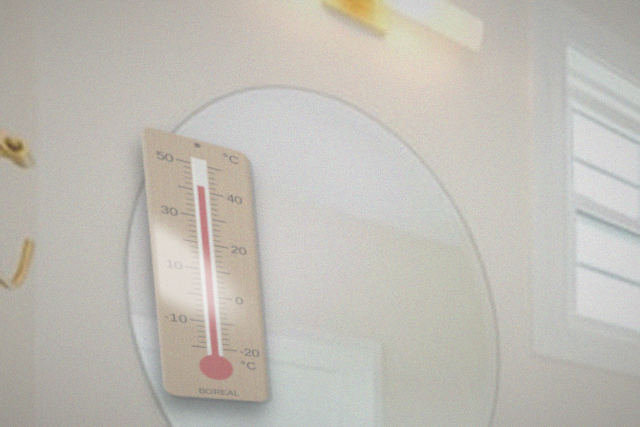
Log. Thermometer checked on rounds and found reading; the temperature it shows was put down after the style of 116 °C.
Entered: 42 °C
